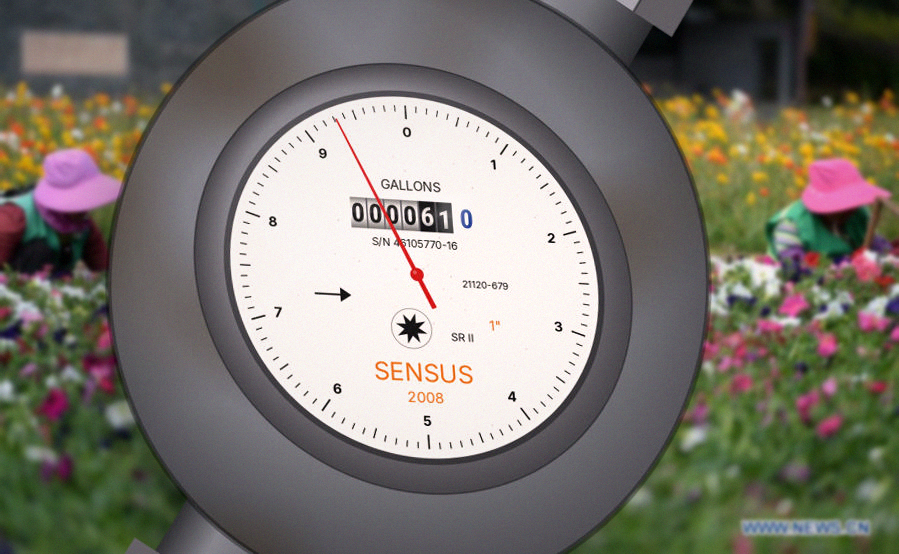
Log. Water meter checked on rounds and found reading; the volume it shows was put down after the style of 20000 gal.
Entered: 609.3 gal
